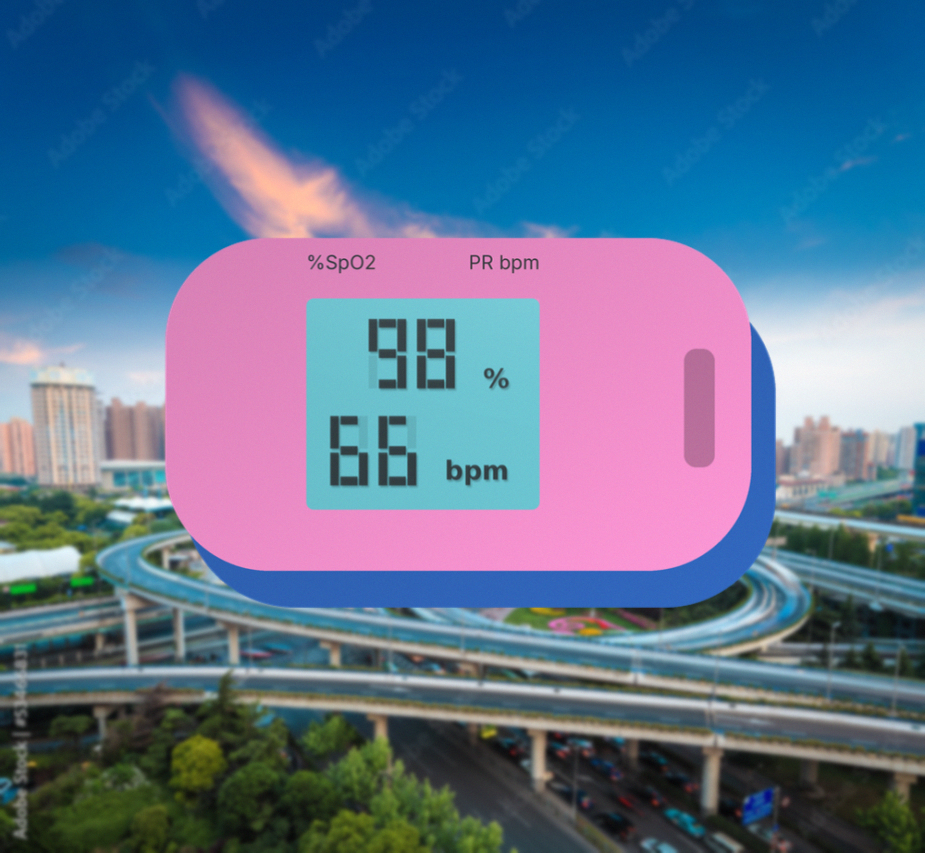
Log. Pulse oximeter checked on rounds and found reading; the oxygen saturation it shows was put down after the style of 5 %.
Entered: 98 %
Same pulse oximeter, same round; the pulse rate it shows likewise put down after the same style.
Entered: 66 bpm
